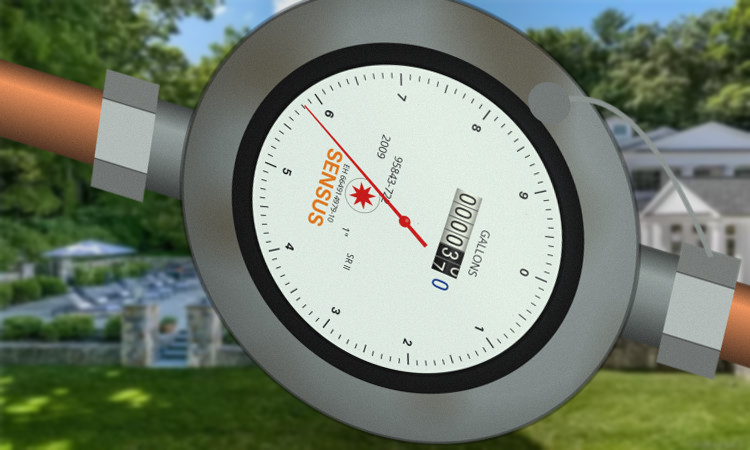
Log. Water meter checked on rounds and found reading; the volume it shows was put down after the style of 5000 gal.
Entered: 365.8 gal
